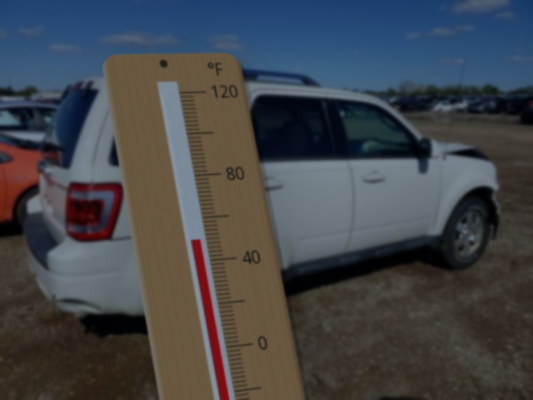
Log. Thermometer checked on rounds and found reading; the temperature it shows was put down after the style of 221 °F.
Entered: 50 °F
